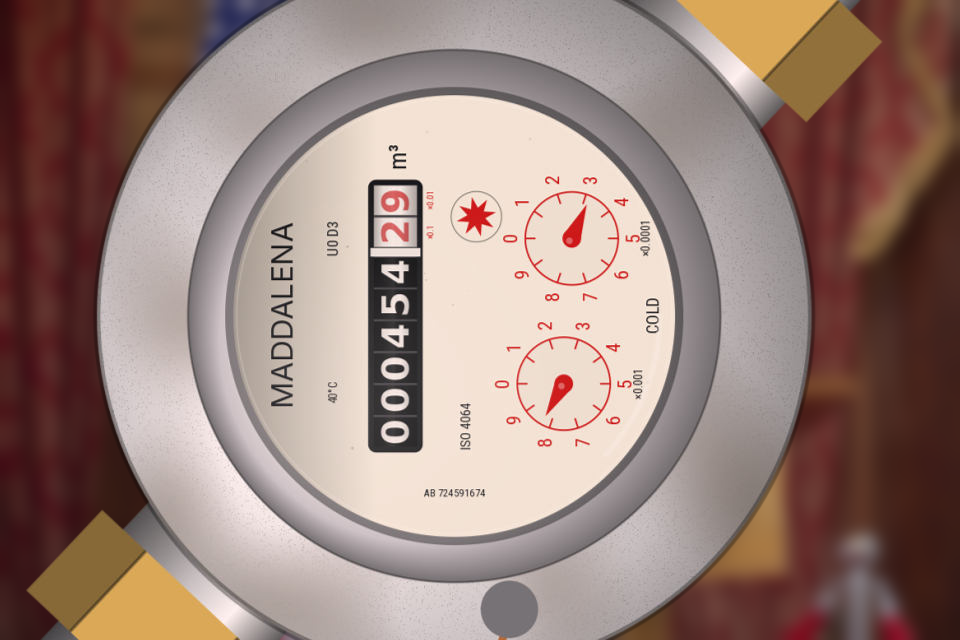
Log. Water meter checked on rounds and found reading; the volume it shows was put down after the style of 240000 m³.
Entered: 454.2983 m³
